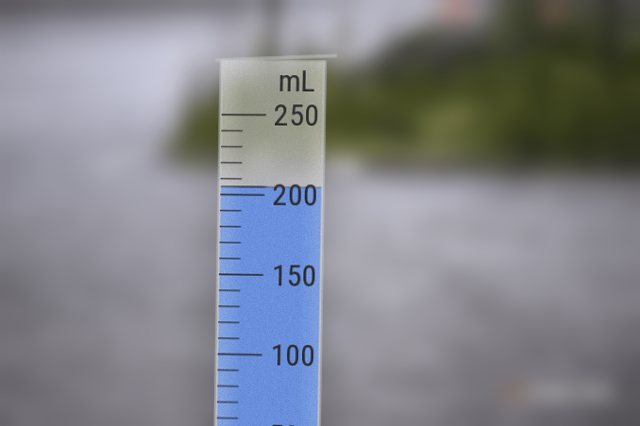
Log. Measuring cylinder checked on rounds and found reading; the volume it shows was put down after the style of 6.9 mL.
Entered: 205 mL
